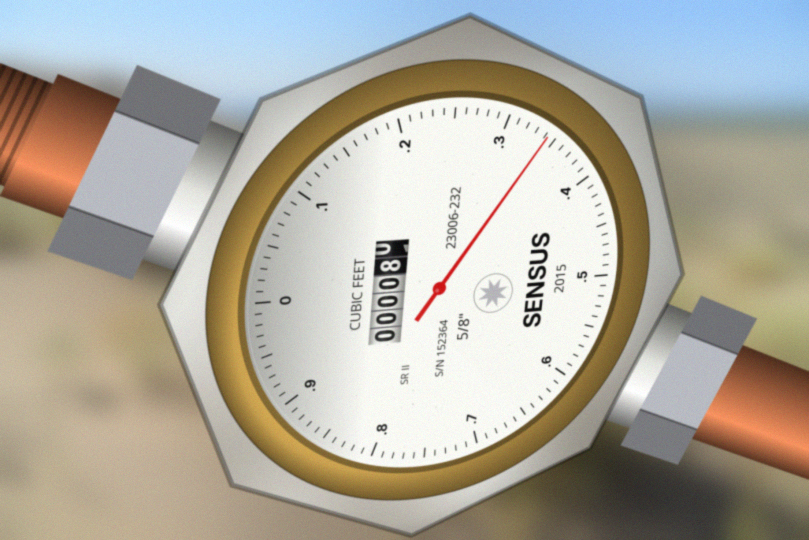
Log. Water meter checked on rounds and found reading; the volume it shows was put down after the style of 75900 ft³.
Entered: 80.34 ft³
